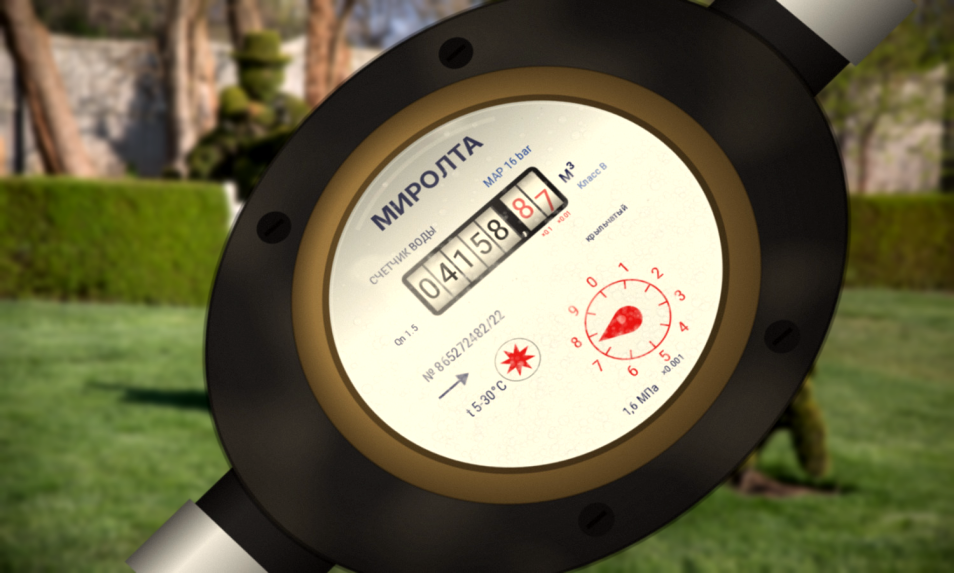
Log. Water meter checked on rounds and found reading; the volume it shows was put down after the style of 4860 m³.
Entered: 4158.867 m³
